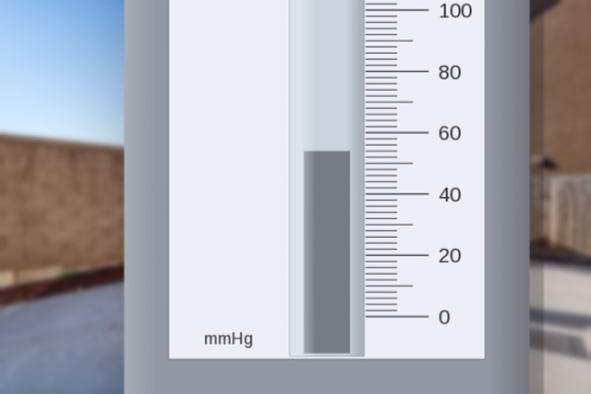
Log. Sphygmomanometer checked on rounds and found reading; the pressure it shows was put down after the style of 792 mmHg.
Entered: 54 mmHg
